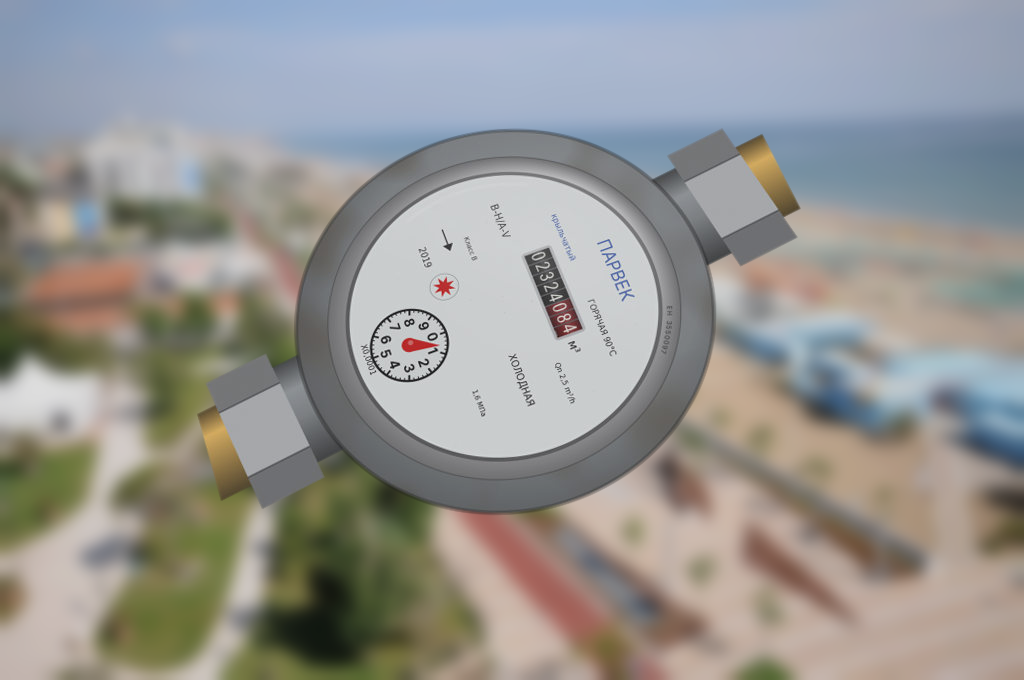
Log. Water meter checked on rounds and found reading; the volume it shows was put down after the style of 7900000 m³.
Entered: 2324.0840 m³
